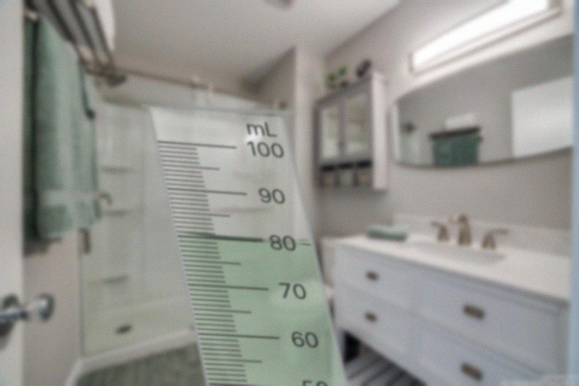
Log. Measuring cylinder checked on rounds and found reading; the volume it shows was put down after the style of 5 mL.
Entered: 80 mL
